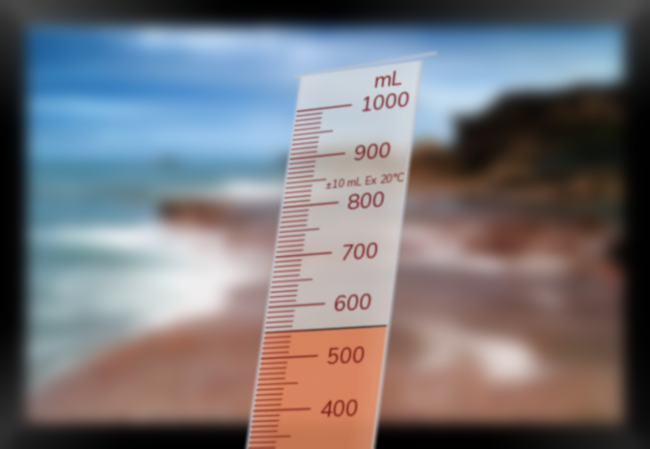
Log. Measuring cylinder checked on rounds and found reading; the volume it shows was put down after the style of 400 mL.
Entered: 550 mL
